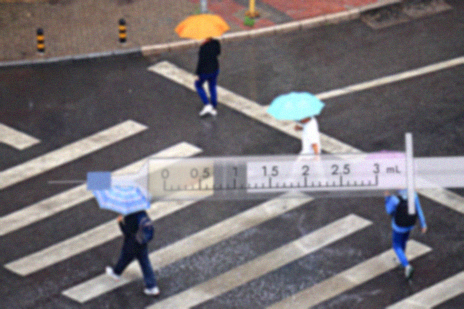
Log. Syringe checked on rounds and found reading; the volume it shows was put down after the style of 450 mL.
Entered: 0.7 mL
